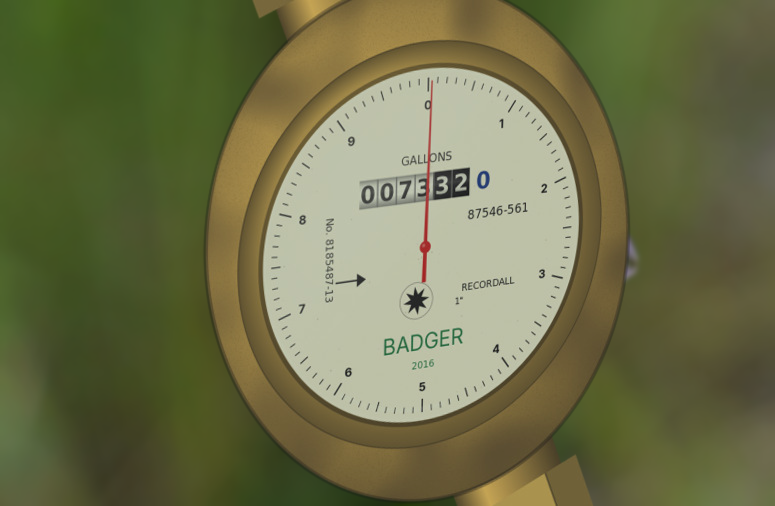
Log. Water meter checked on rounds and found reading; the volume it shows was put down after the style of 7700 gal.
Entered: 73320.0 gal
